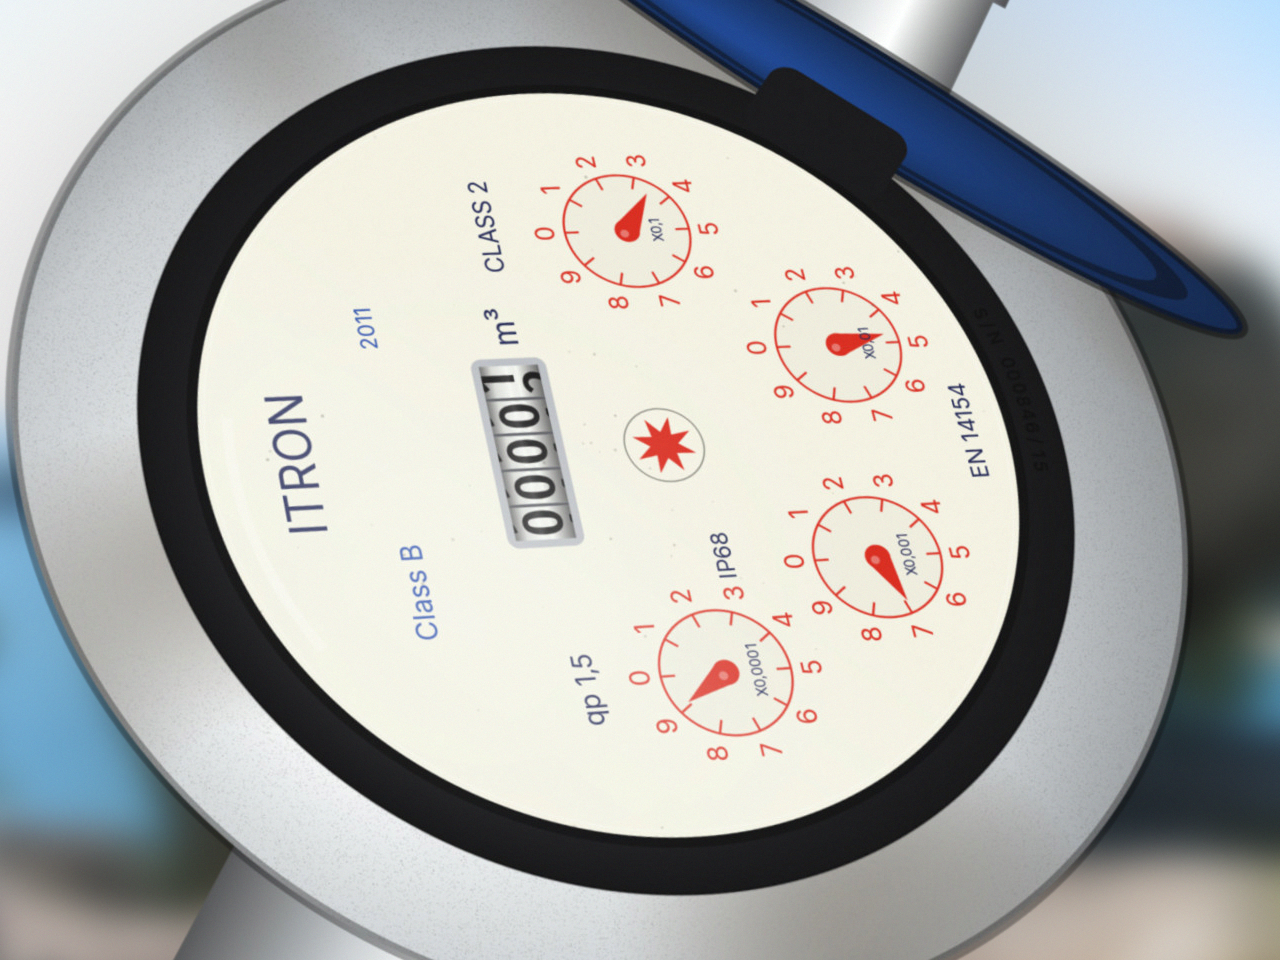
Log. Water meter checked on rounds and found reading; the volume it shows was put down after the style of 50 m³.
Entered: 1.3469 m³
